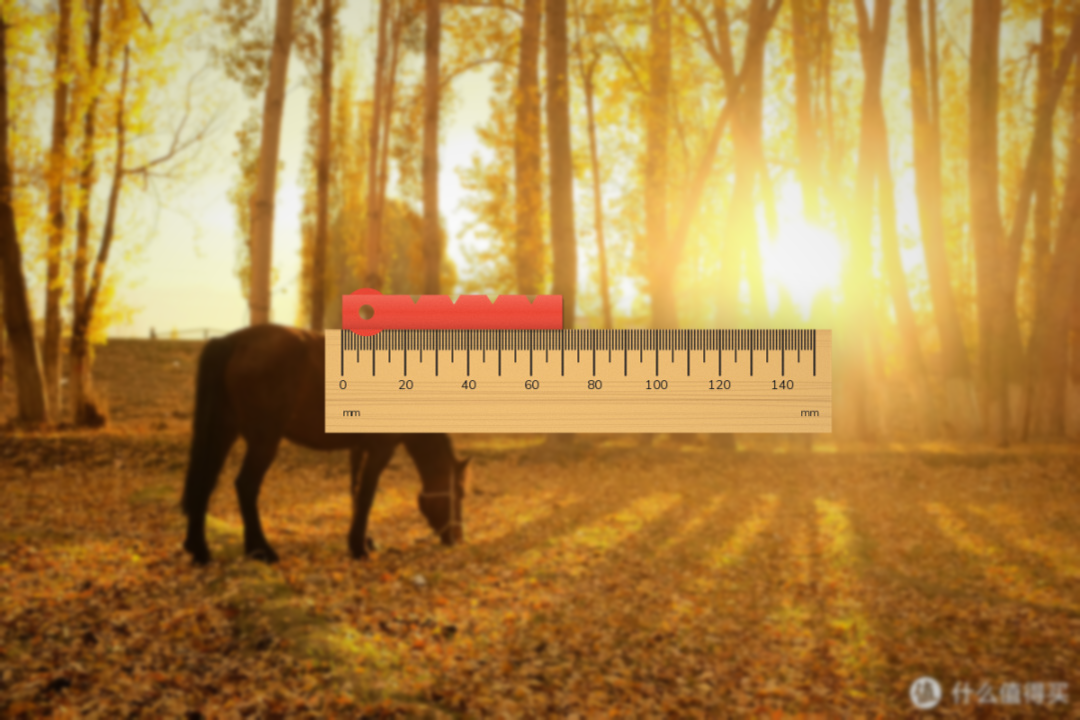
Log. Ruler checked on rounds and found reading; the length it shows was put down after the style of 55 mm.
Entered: 70 mm
